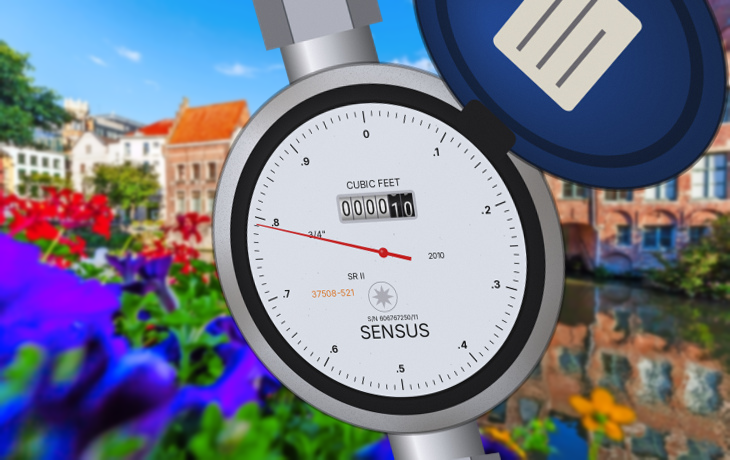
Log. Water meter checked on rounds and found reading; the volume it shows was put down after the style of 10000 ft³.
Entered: 9.79 ft³
